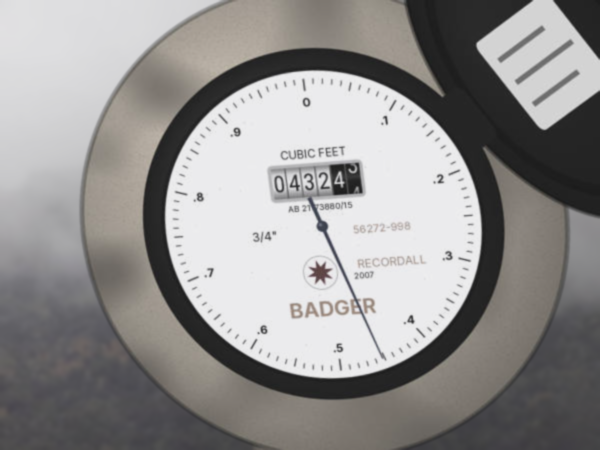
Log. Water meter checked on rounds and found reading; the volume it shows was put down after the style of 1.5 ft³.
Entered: 43243.45 ft³
